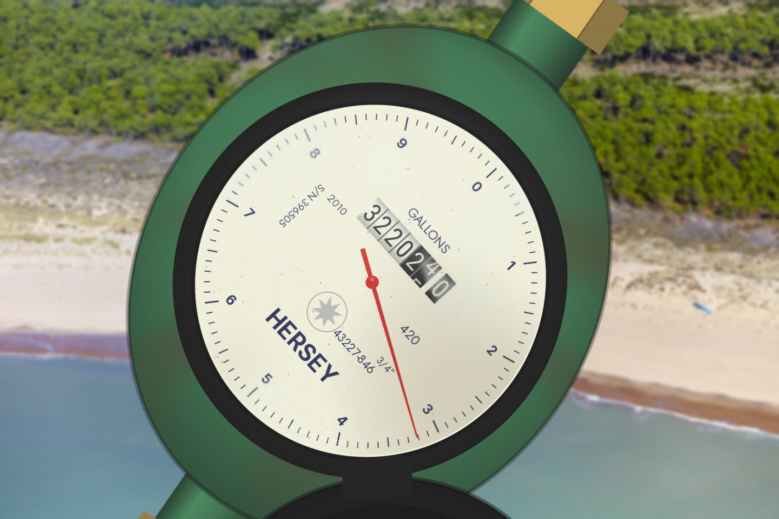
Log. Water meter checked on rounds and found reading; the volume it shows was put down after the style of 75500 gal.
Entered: 3220243.2 gal
